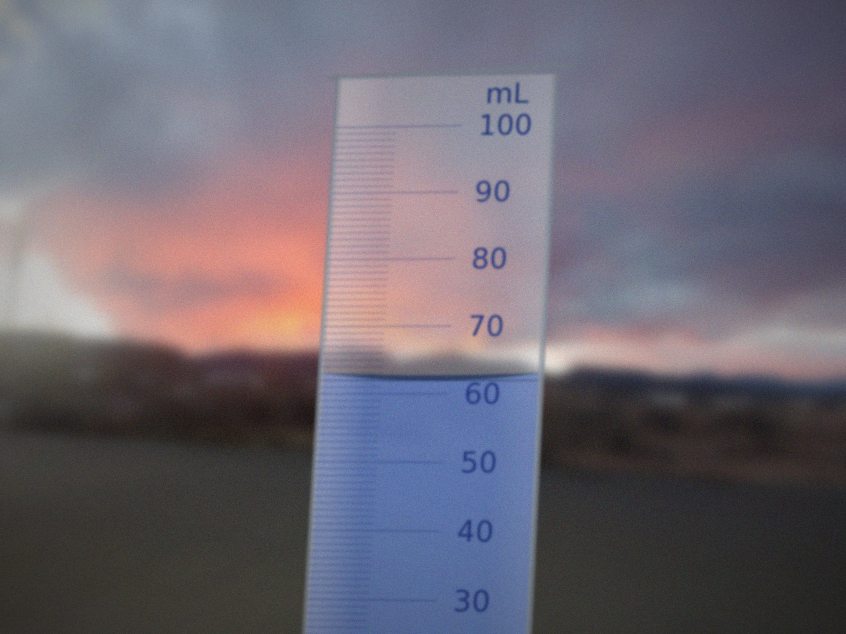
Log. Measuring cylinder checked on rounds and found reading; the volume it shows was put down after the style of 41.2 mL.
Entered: 62 mL
